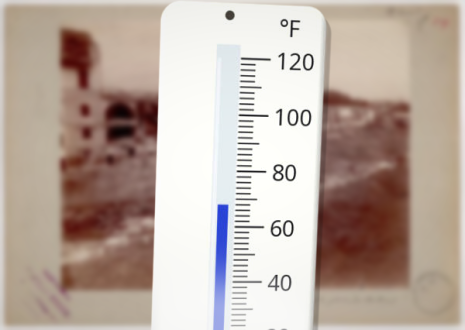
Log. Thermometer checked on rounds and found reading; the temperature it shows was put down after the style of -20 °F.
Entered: 68 °F
